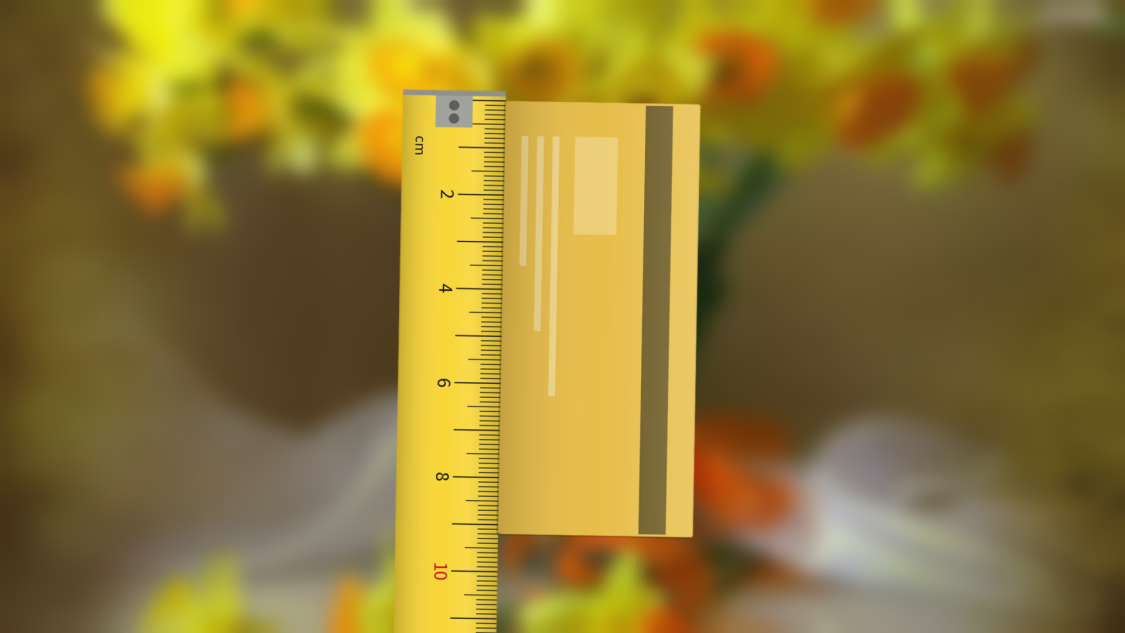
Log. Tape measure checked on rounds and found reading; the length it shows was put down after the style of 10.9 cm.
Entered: 9.2 cm
